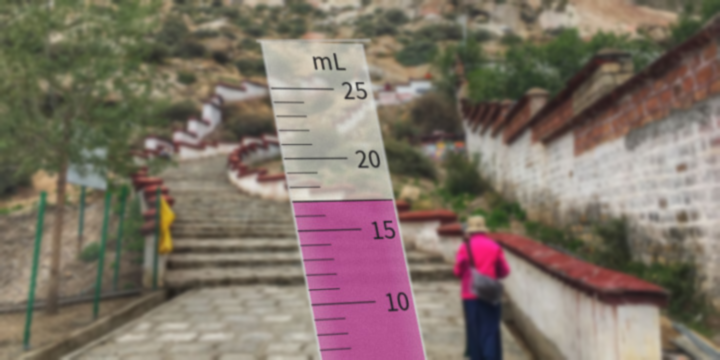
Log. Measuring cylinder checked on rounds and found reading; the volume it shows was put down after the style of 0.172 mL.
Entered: 17 mL
